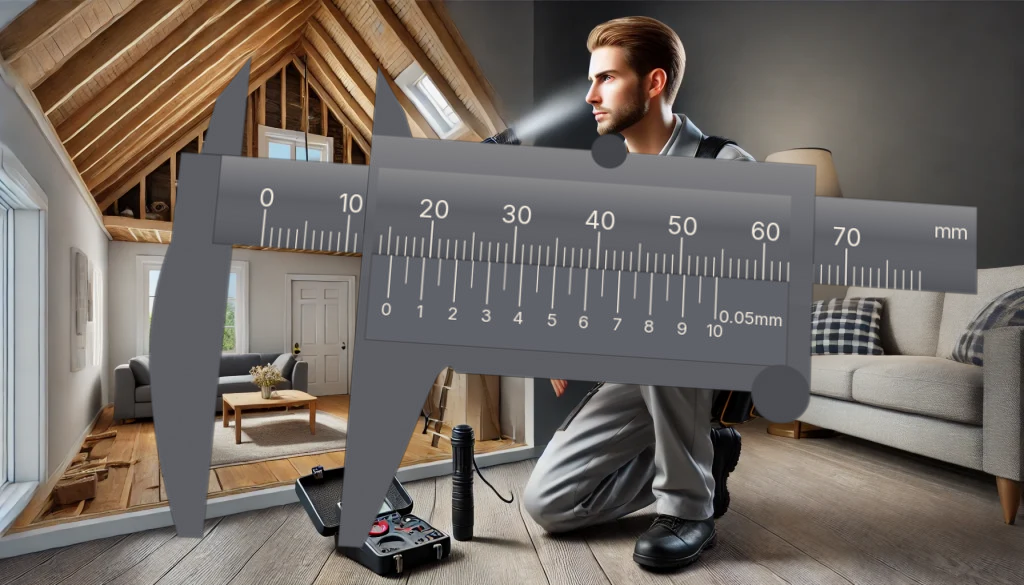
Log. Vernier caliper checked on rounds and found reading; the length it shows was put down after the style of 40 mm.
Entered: 15.4 mm
